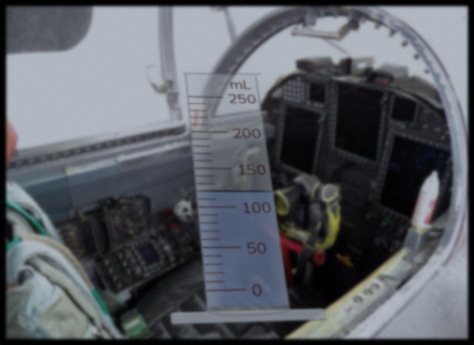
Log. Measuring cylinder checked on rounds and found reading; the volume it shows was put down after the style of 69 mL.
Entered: 120 mL
